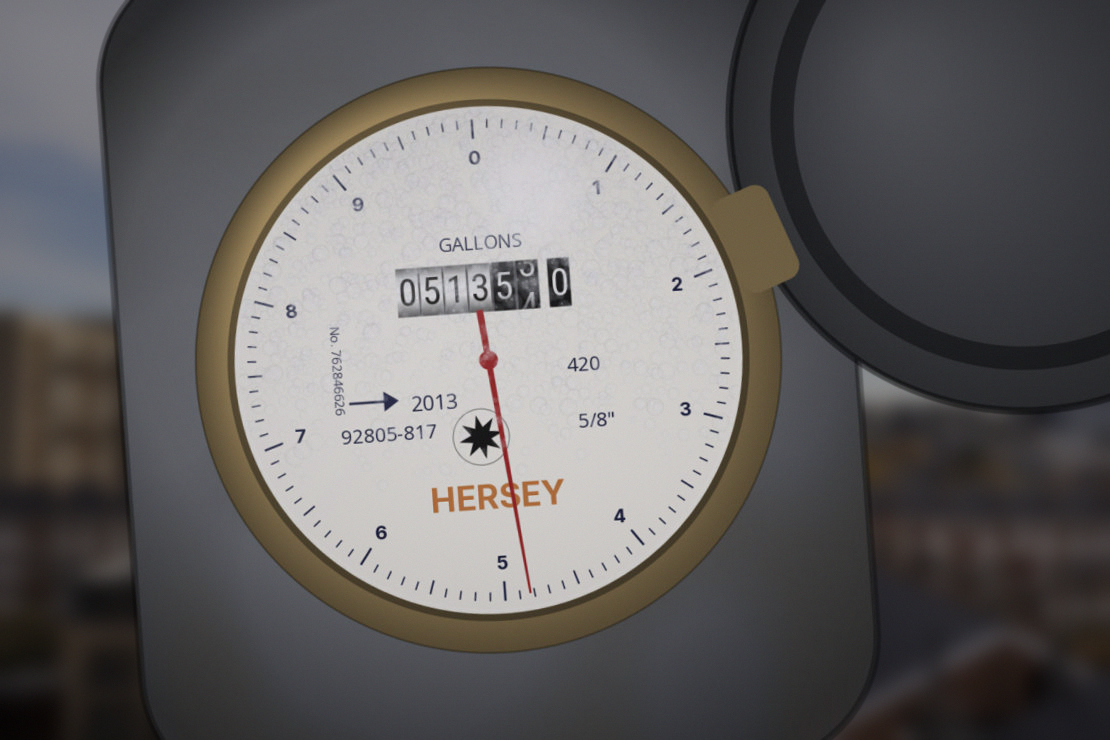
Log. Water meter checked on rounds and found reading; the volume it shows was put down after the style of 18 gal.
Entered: 513534.8 gal
